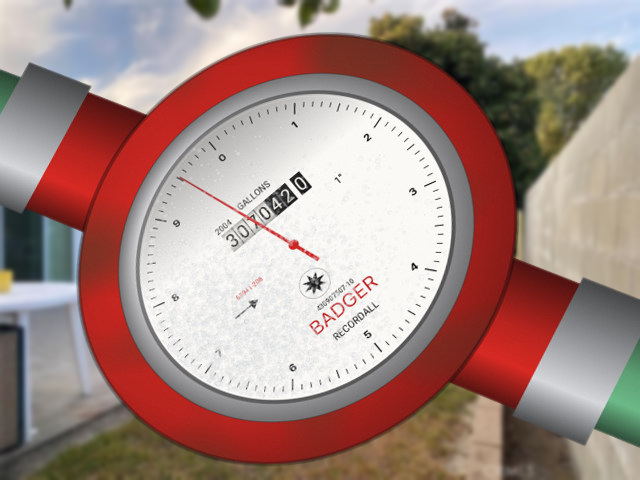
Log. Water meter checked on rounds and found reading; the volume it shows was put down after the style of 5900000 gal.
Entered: 3070419.5 gal
